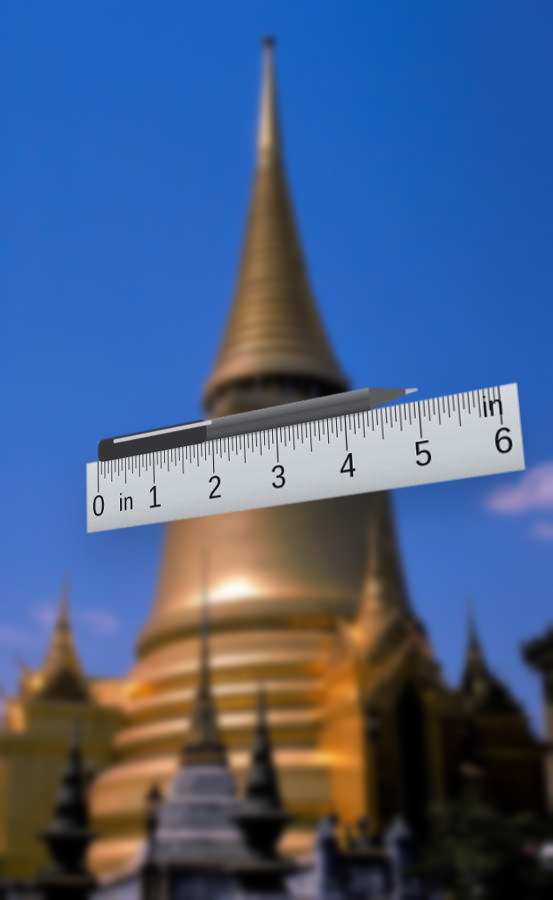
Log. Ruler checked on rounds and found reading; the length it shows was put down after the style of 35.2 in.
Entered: 5 in
